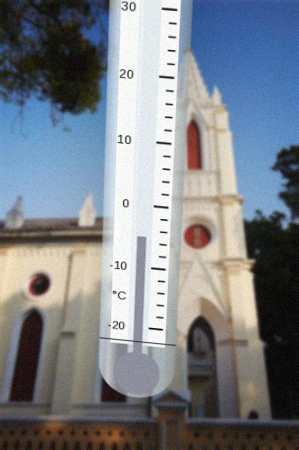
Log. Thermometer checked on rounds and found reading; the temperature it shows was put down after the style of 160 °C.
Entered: -5 °C
